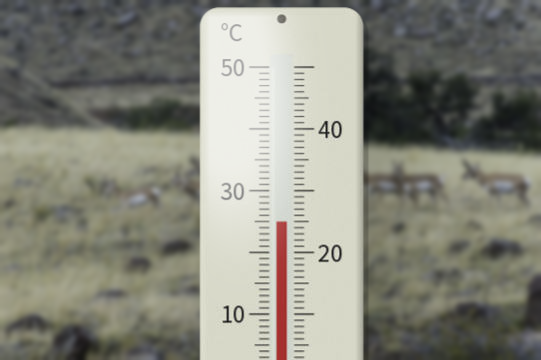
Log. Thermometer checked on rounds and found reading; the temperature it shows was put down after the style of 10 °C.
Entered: 25 °C
